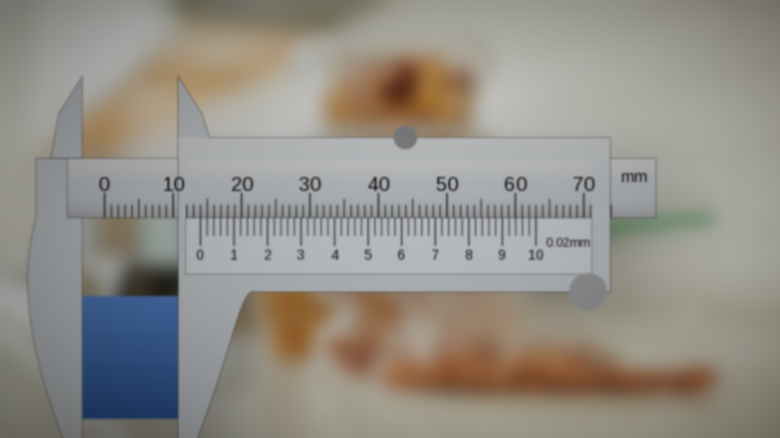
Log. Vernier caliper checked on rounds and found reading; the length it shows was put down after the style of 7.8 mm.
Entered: 14.0 mm
